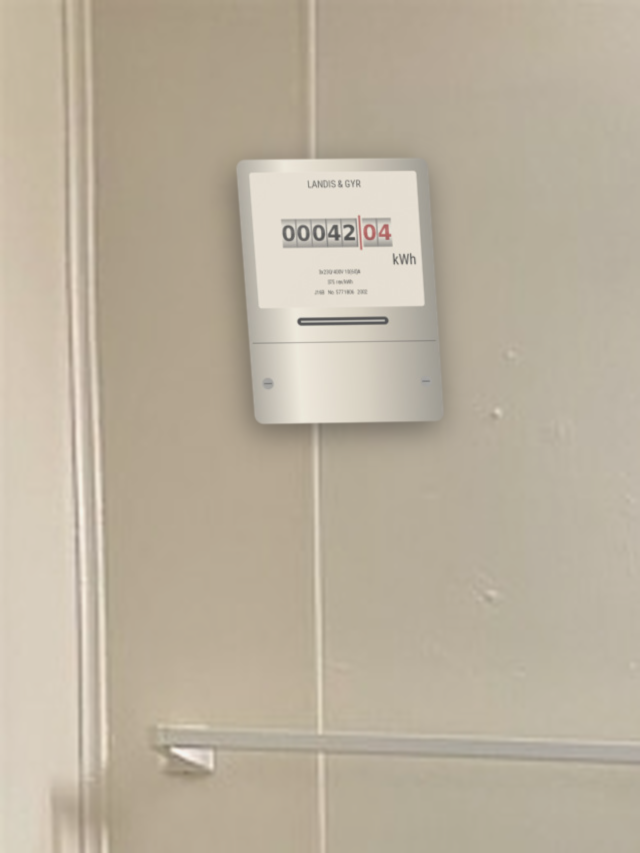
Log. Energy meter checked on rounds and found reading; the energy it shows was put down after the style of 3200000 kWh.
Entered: 42.04 kWh
